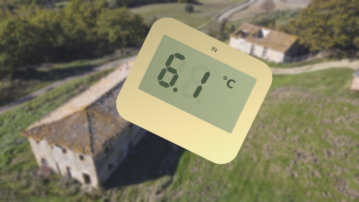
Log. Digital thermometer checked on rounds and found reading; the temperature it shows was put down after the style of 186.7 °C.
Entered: 6.1 °C
